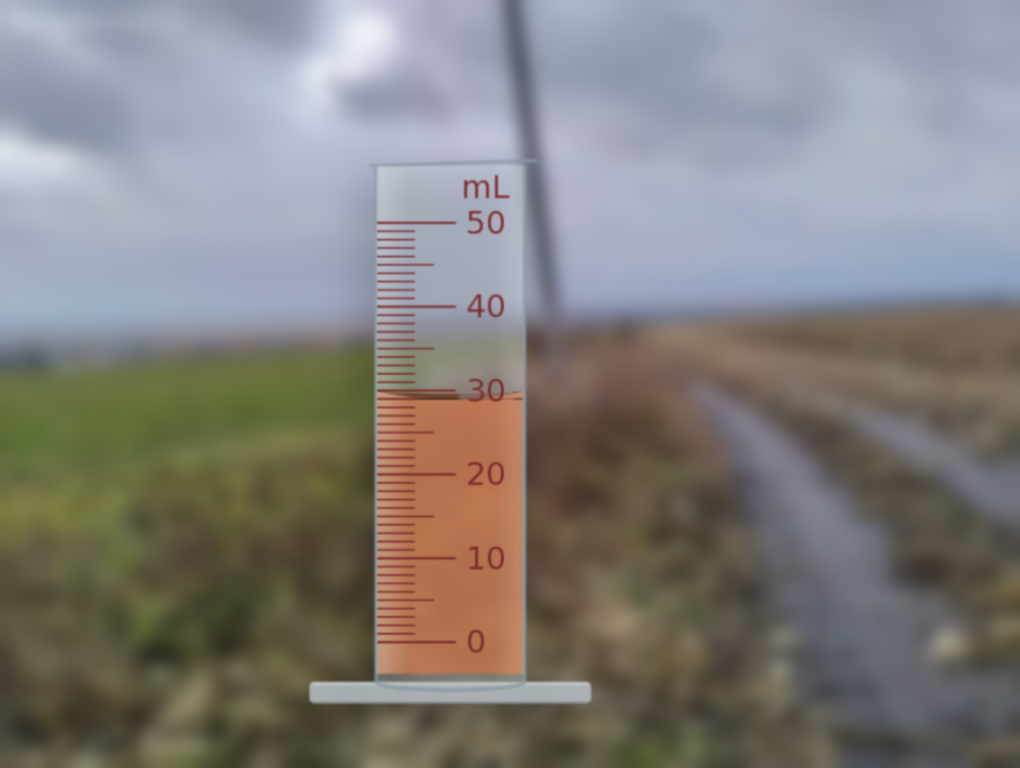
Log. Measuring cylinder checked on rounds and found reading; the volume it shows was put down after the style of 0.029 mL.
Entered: 29 mL
